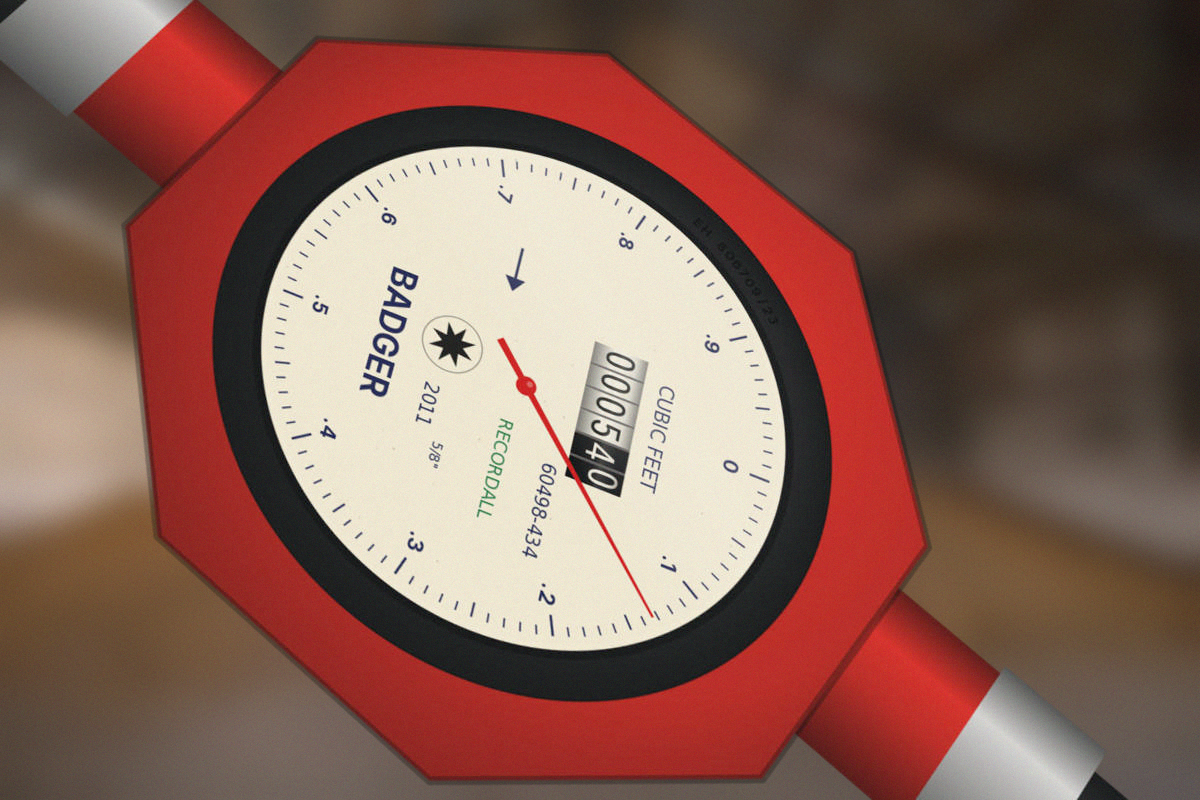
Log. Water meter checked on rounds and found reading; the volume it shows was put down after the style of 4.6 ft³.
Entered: 540.13 ft³
